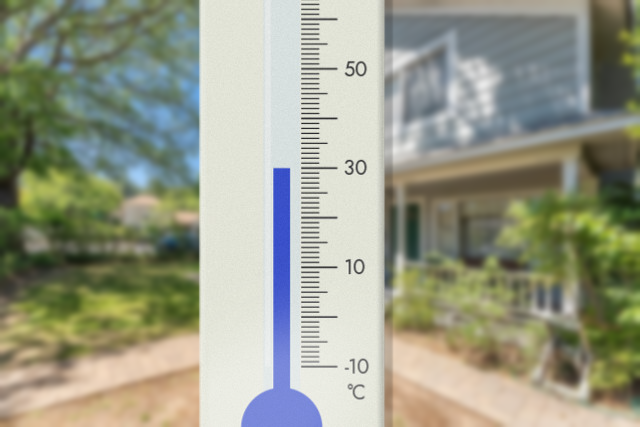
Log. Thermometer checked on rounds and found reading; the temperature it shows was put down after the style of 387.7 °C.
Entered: 30 °C
